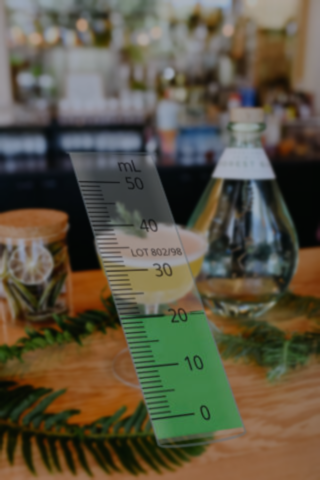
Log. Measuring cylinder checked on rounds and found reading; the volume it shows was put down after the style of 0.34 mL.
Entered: 20 mL
